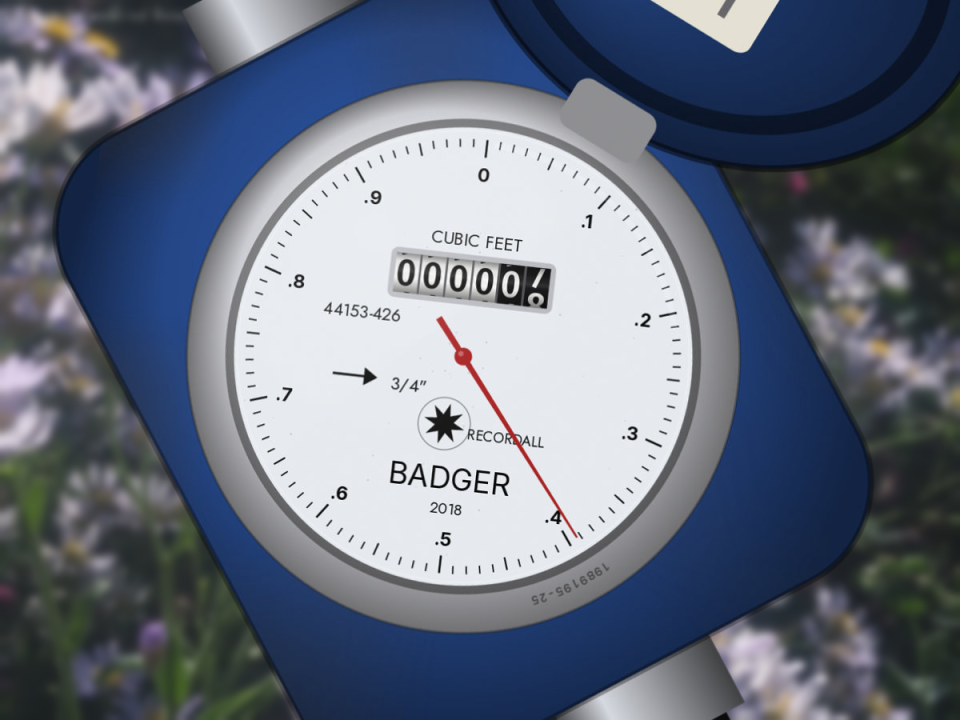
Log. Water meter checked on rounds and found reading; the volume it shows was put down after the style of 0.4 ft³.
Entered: 7.39 ft³
